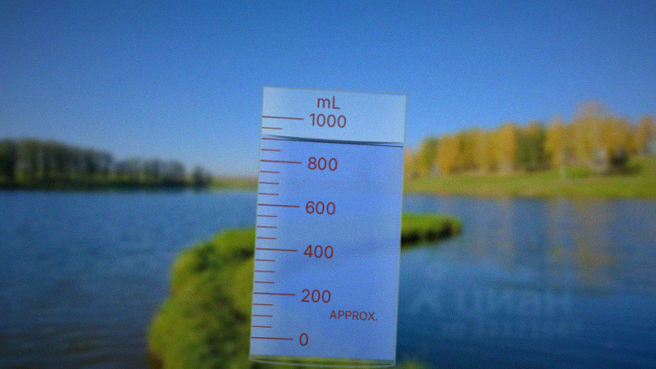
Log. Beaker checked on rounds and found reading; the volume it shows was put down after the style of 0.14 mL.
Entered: 900 mL
